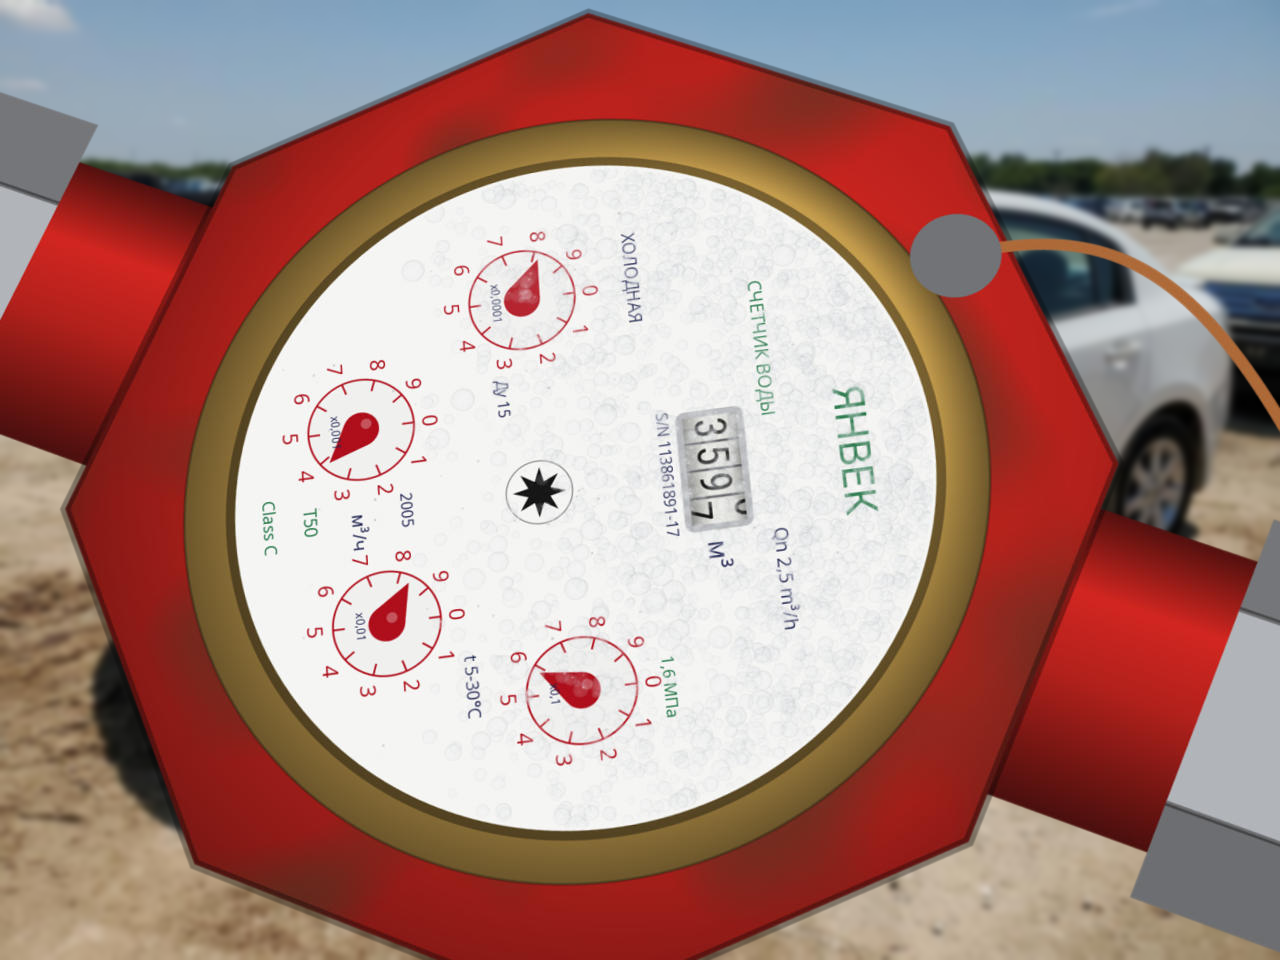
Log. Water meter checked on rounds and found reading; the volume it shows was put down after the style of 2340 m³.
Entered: 3596.5838 m³
